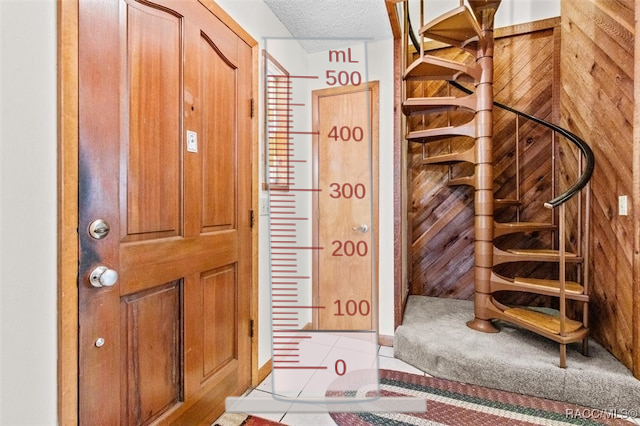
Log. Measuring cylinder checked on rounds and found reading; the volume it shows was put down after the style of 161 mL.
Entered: 60 mL
